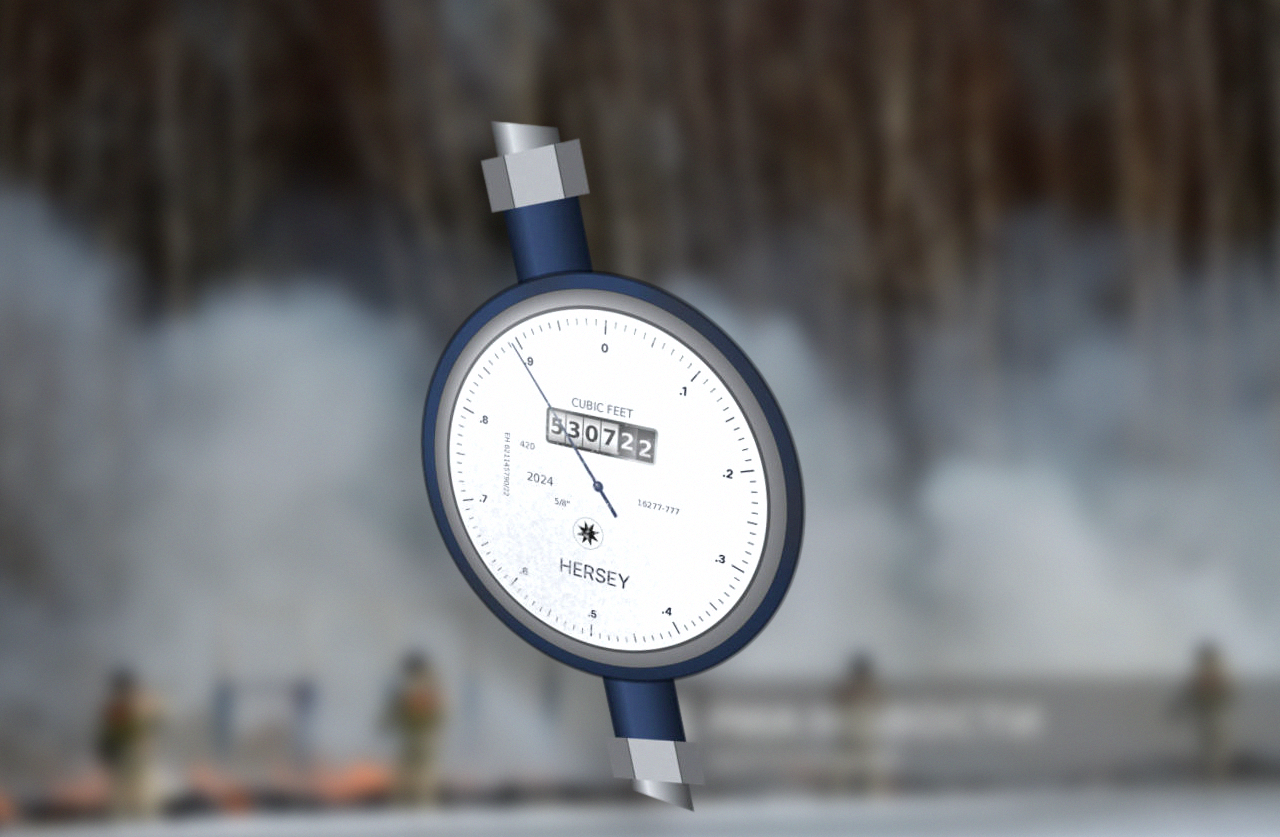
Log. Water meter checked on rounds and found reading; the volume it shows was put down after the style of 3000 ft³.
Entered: 530721.89 ft³
